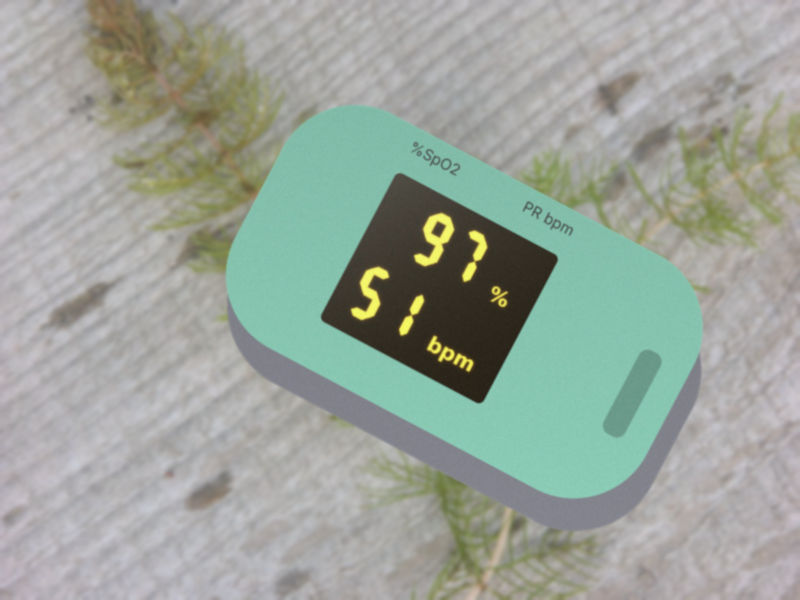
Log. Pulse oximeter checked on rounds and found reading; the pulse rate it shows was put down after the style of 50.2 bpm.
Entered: 51 bpm
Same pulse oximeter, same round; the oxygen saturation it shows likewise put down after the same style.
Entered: 97 %
